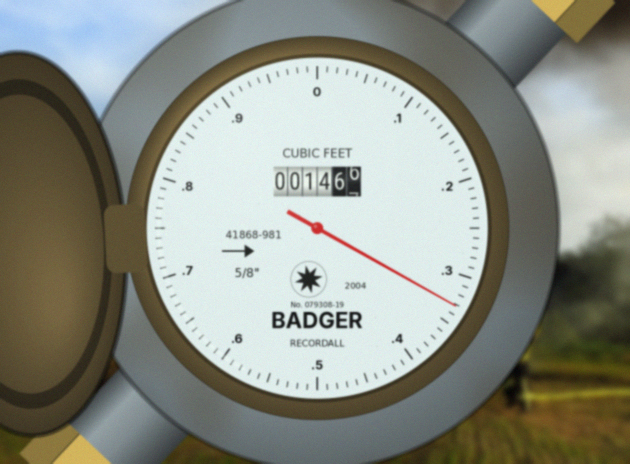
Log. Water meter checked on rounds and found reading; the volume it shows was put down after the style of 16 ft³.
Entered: 1466.33 ft³
